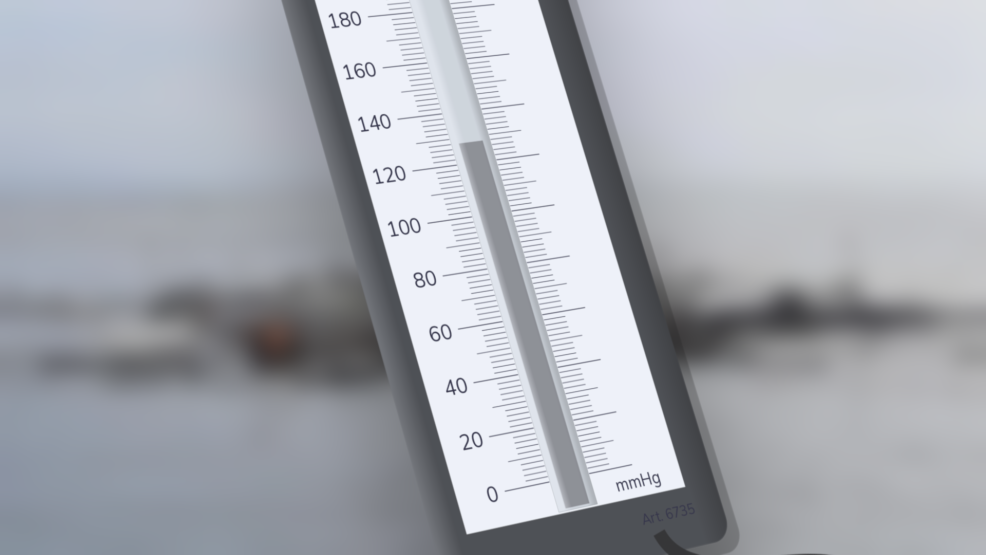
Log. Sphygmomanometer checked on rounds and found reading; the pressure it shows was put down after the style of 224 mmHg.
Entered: 128 mmHg
